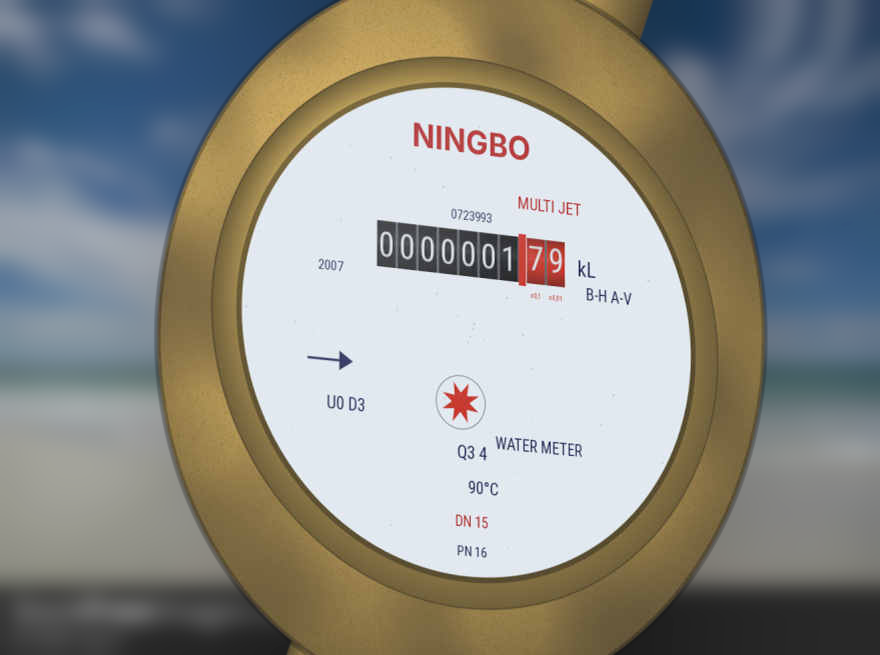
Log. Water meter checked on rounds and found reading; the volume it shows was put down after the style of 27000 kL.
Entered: 1.79 kL
